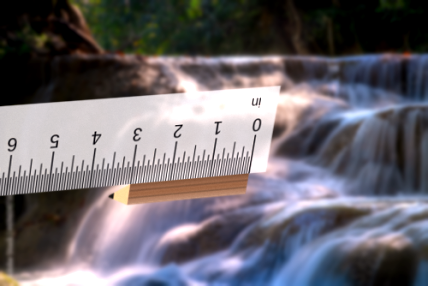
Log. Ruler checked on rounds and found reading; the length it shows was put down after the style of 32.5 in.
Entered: 3.5 in
